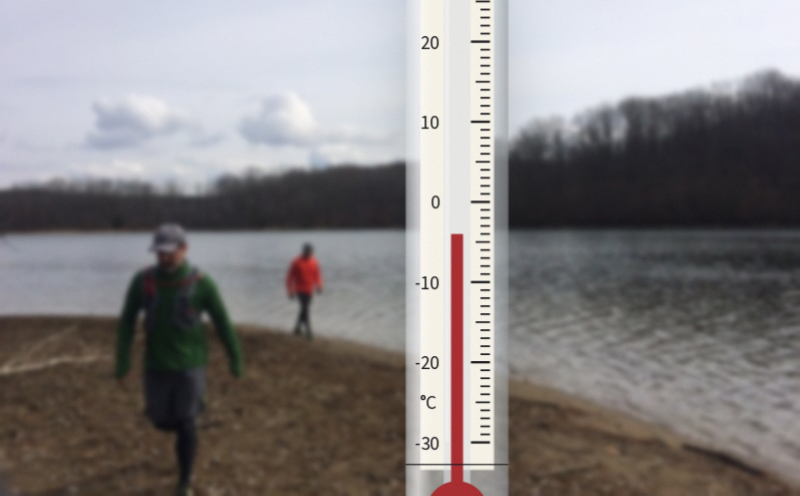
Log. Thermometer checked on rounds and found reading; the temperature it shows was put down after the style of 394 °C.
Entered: -4 °C
